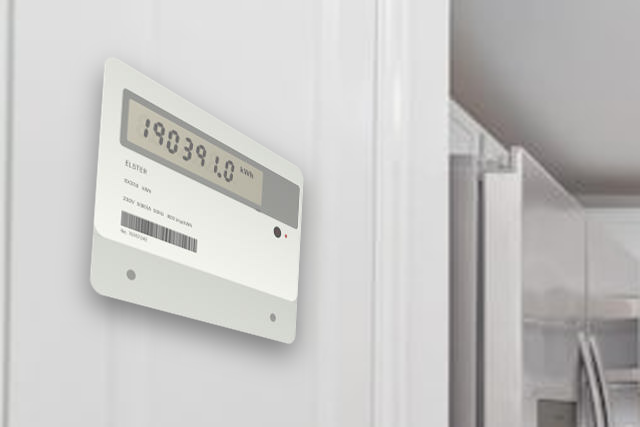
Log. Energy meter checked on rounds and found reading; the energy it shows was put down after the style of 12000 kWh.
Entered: 190391.0 kWh
